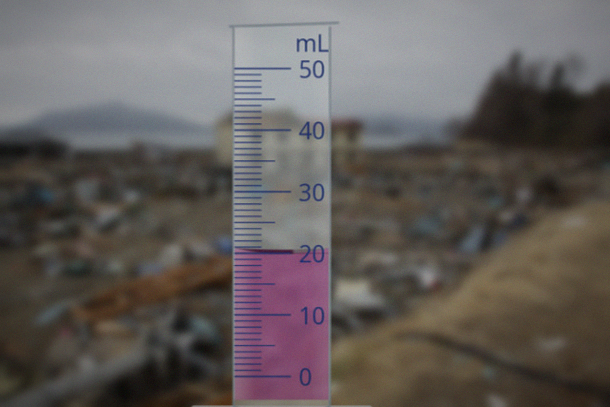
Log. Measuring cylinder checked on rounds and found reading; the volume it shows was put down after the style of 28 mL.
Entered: 20 mL
